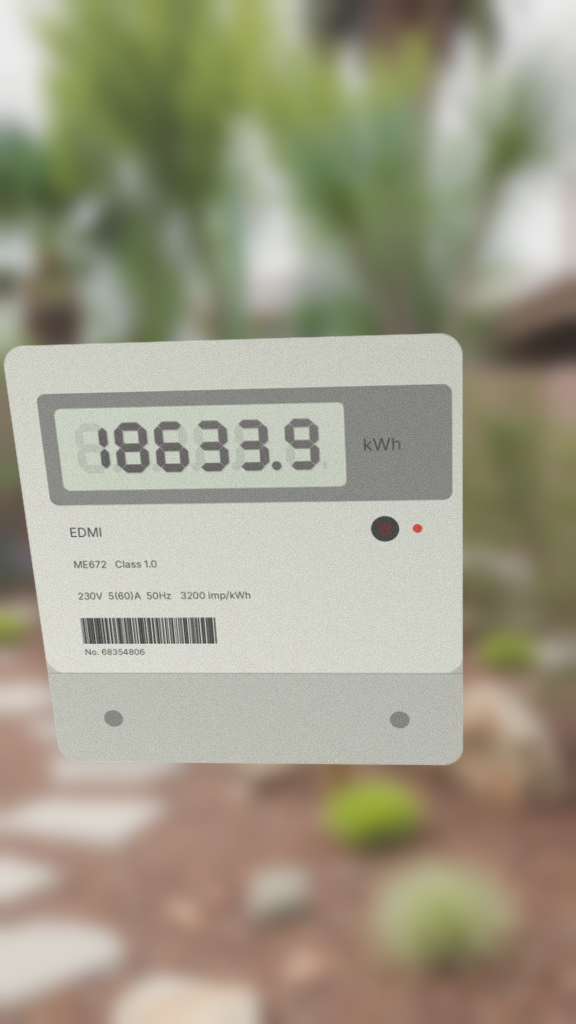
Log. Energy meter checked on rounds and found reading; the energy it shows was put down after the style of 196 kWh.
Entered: 18633.9 kWh
